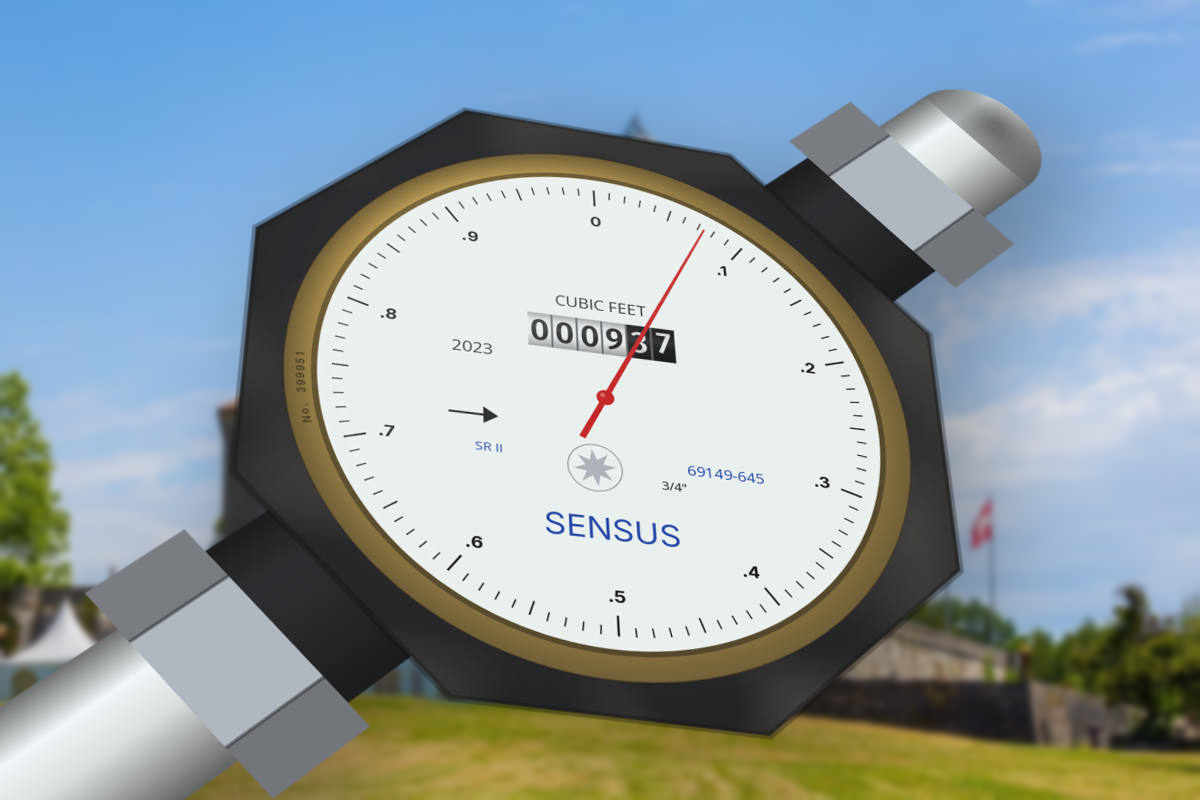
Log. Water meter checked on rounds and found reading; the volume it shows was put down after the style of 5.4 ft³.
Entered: 937.07 ft³
